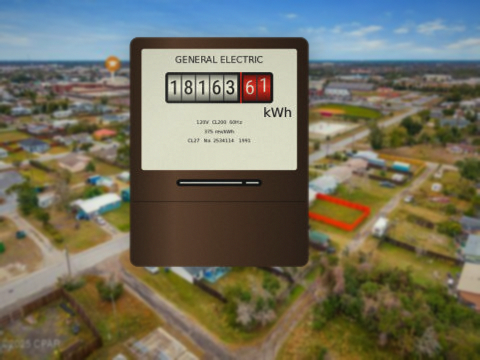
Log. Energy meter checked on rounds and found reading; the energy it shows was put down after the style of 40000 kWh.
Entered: 18163.61 kWh
